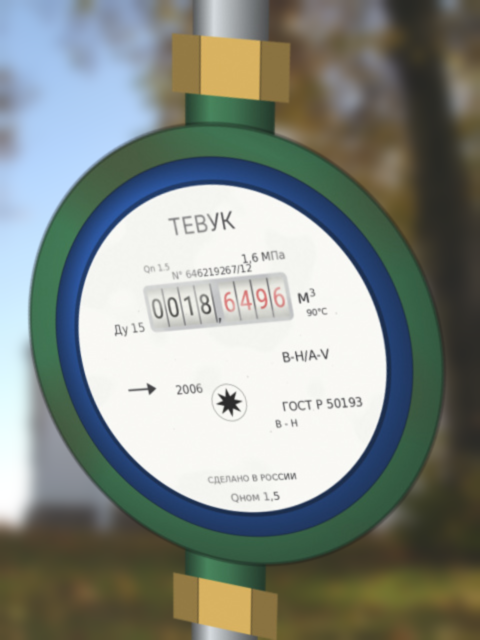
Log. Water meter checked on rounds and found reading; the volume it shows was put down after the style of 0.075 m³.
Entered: 18.6496 m³
